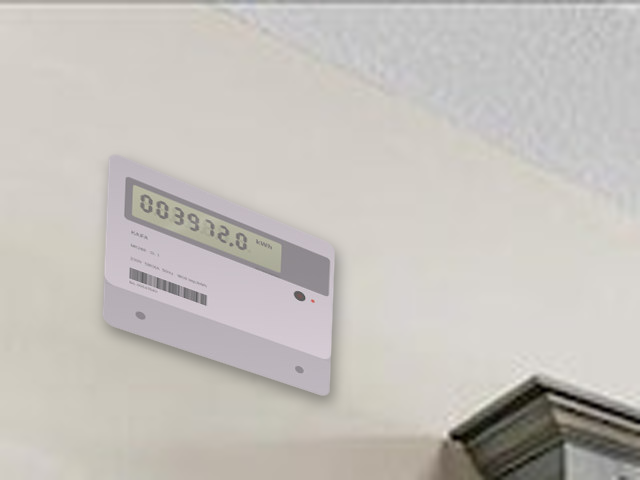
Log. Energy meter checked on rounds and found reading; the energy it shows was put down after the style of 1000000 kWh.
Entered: 3972.0 kWh
